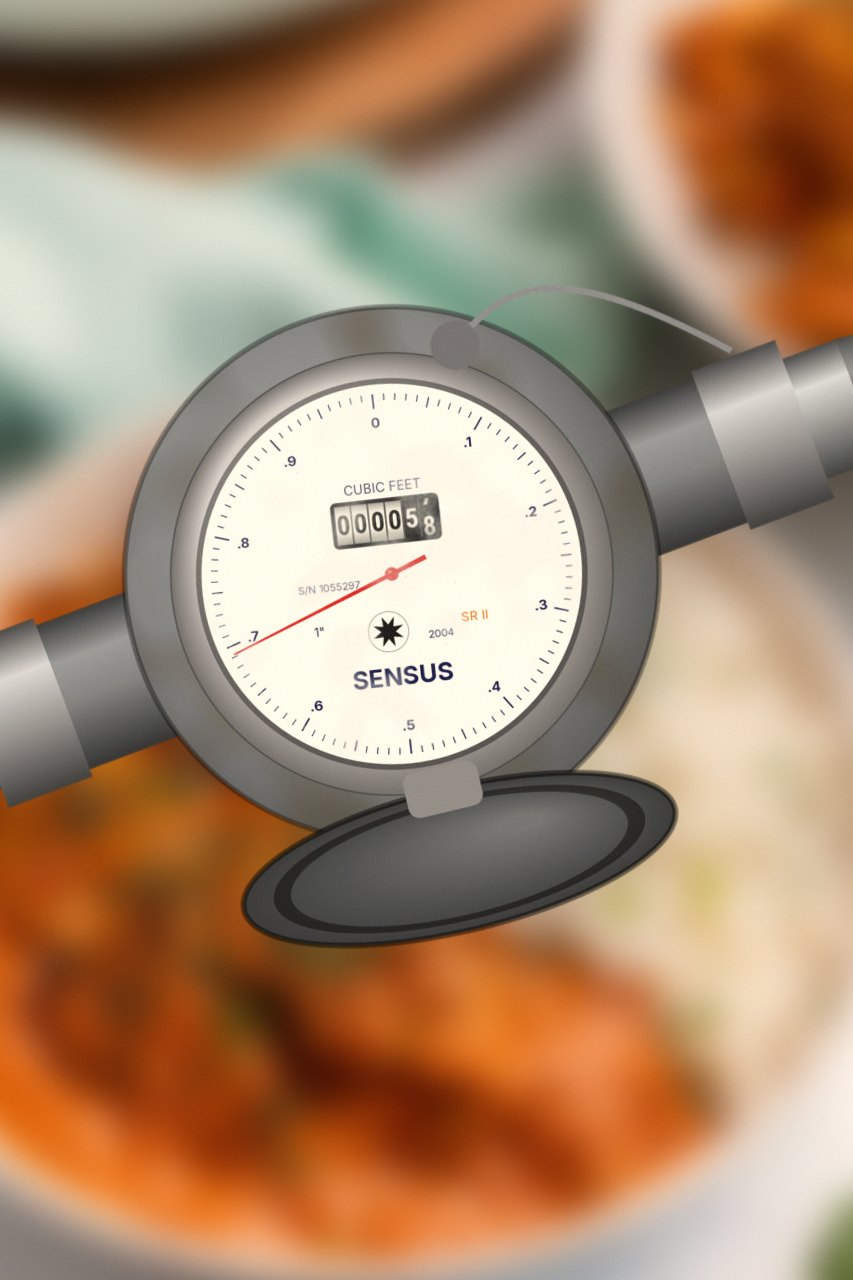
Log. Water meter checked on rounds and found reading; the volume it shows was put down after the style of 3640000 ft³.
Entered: 57.69 ft³
